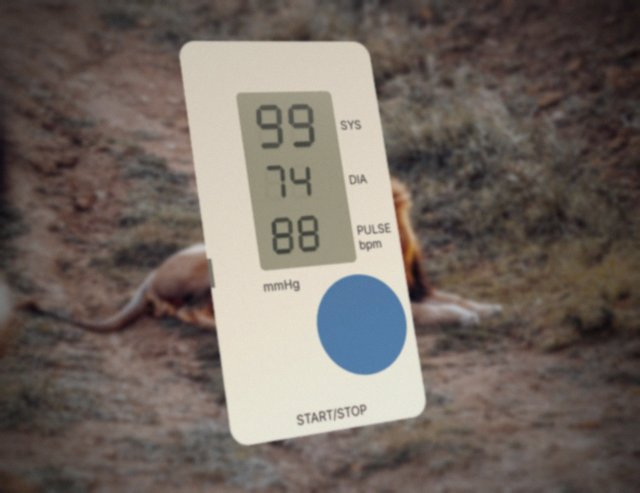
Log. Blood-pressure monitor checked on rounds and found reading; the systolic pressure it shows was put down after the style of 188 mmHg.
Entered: 99 mmHg
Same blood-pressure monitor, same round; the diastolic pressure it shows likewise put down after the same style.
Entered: 74 mmHg
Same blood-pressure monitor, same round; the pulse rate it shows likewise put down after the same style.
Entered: 88 bpm
